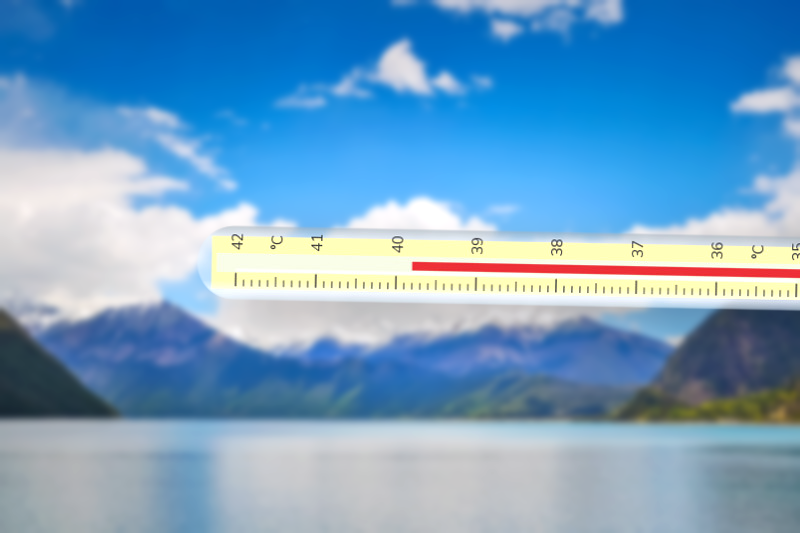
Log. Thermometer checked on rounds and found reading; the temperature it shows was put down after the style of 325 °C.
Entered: 39.8 °C
